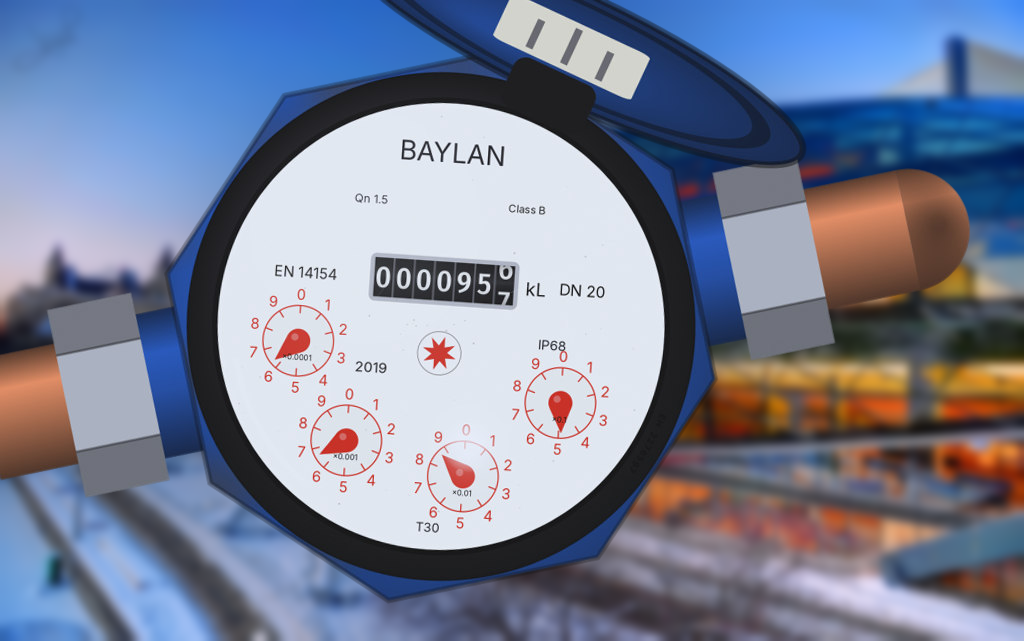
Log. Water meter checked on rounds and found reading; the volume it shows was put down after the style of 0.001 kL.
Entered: 956.4866 kL
